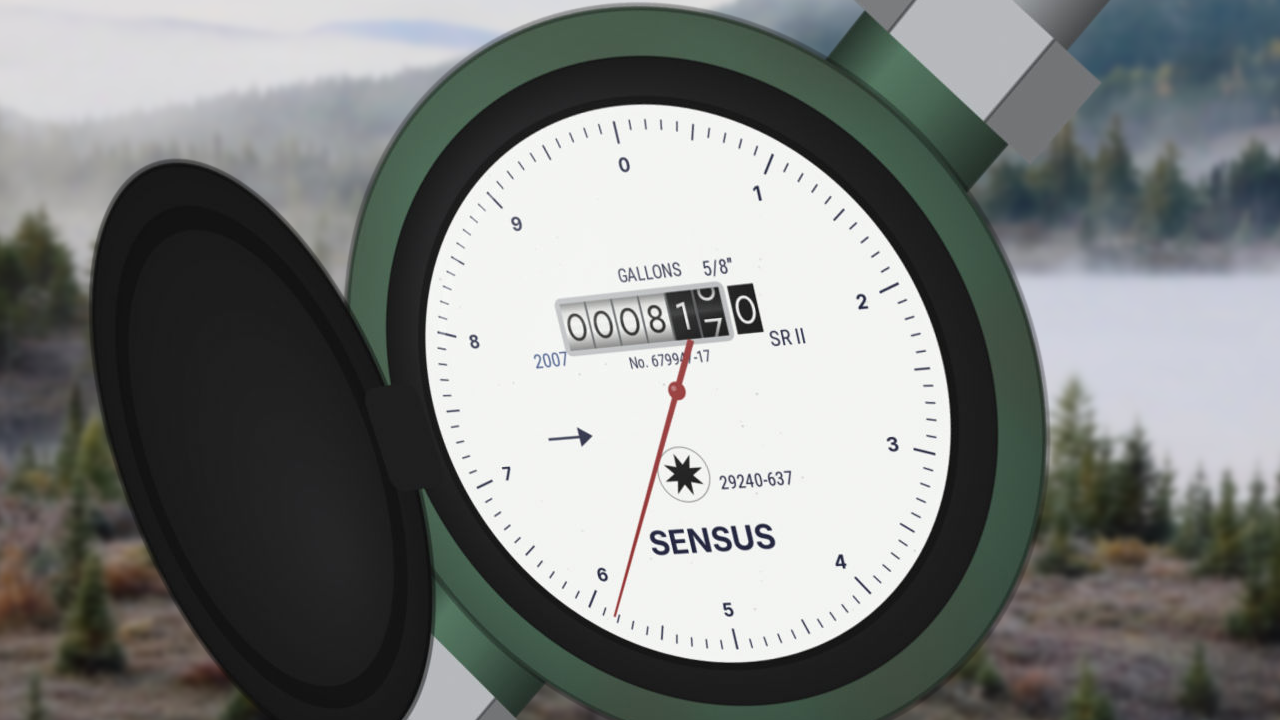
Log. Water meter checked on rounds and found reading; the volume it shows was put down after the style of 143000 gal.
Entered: 8165.8 gal
